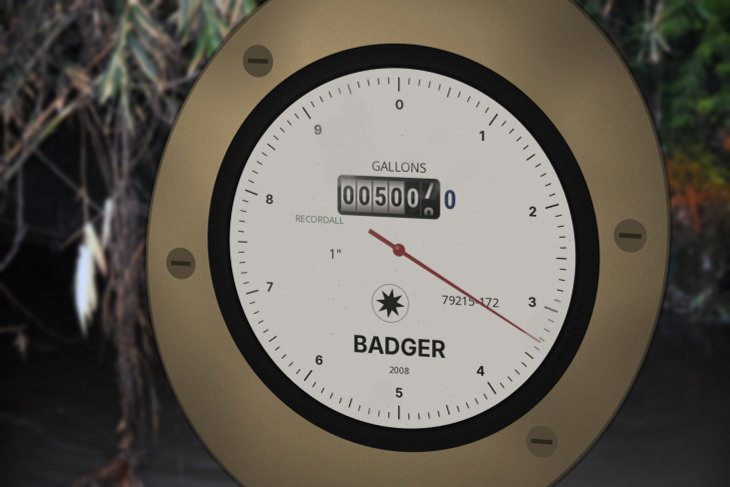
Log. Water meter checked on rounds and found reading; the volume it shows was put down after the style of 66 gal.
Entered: 50073.3 gal
